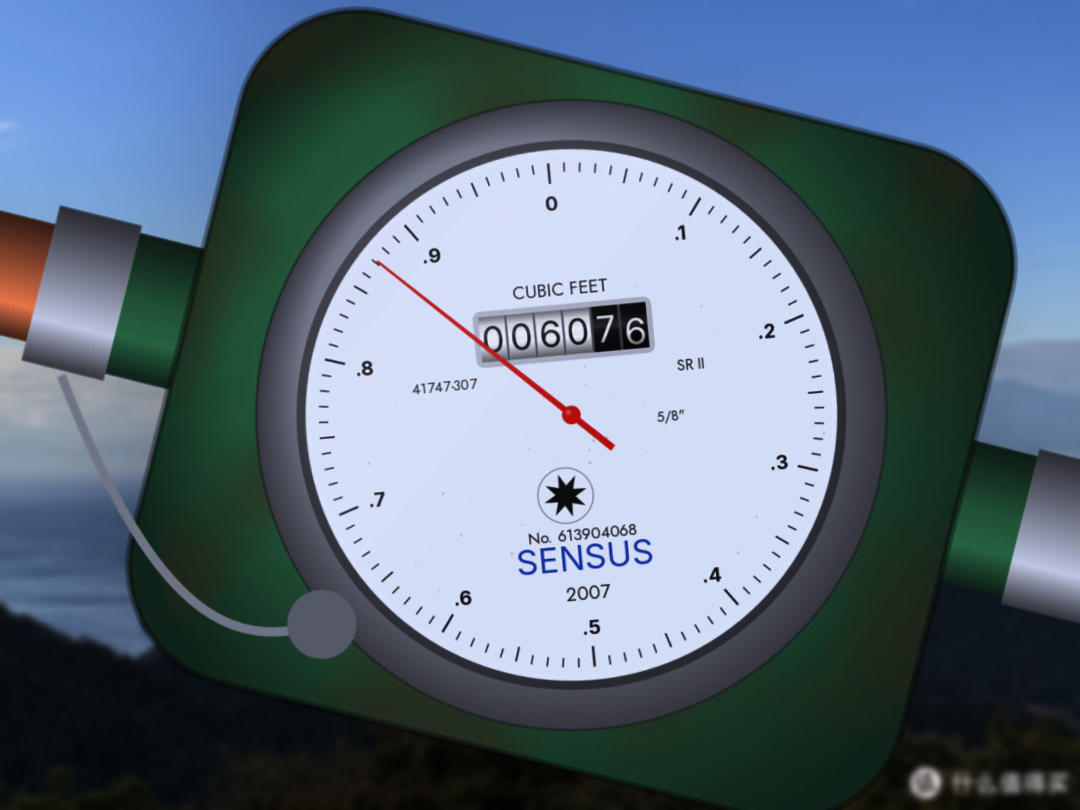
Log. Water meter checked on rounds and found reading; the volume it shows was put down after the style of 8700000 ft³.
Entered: 6075.87 ft³
